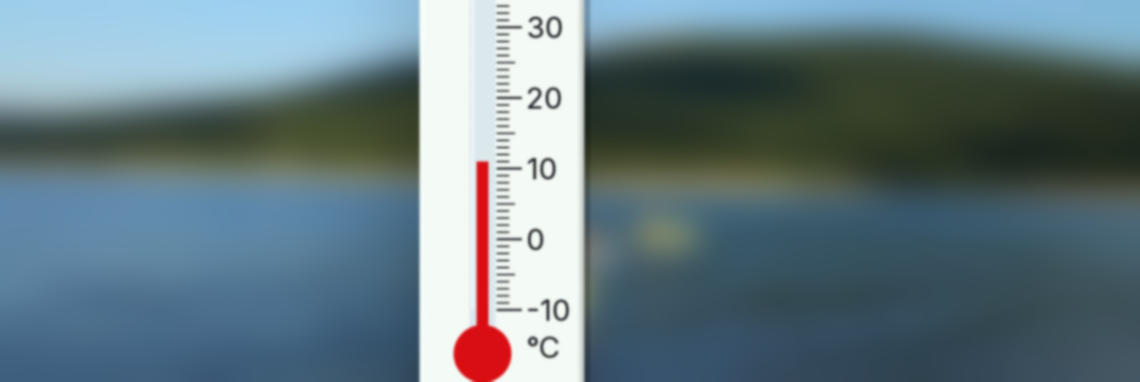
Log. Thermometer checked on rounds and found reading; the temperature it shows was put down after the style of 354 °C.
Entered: 11 °C
